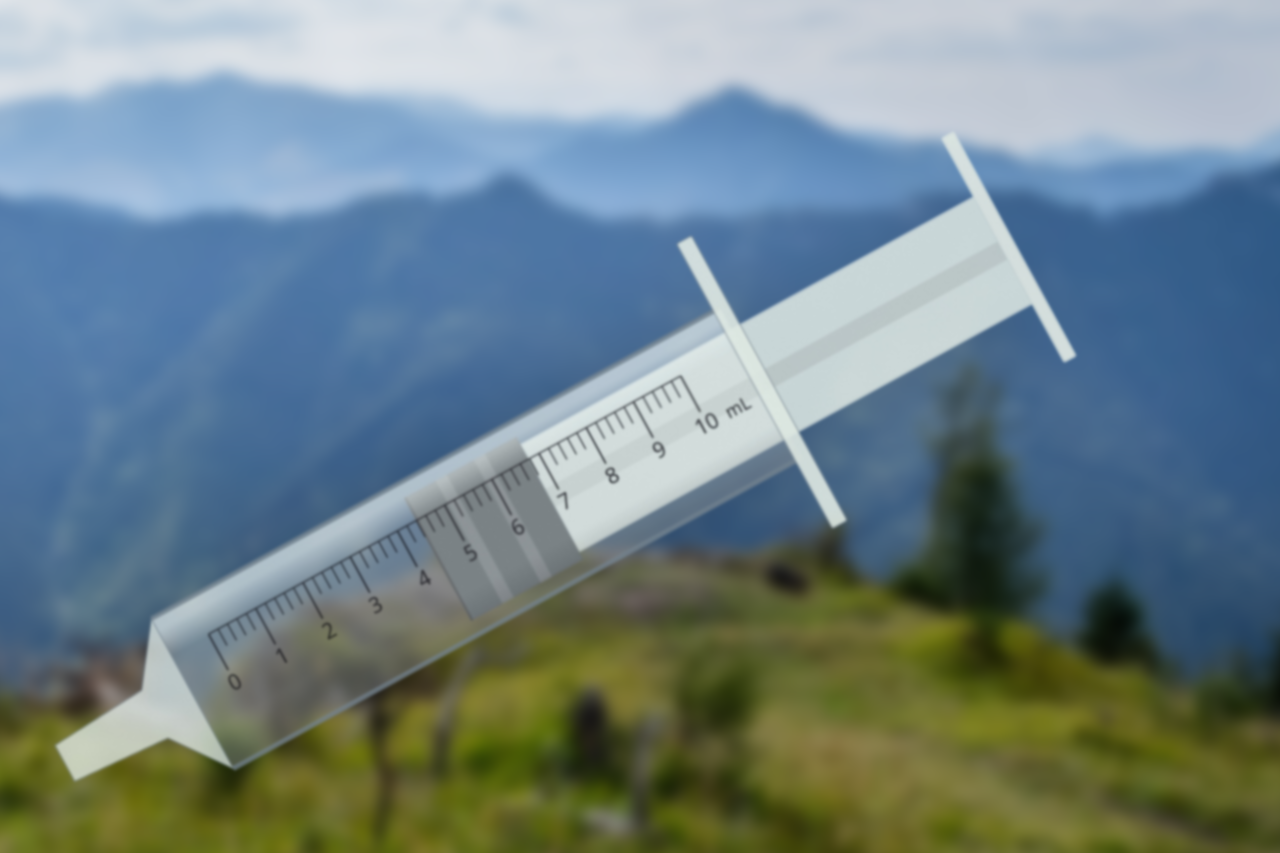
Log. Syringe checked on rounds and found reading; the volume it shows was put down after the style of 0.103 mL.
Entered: 4.4 mL
